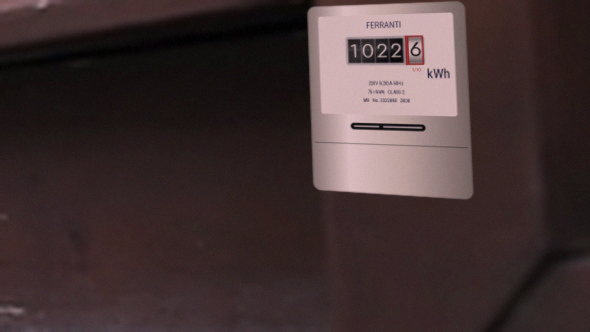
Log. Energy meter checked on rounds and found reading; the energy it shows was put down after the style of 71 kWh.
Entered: 1022.6 kWh
